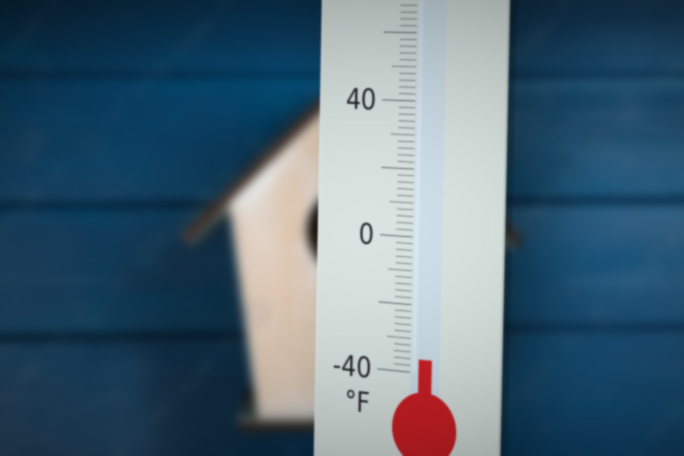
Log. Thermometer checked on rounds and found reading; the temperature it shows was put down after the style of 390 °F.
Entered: -36 °F
